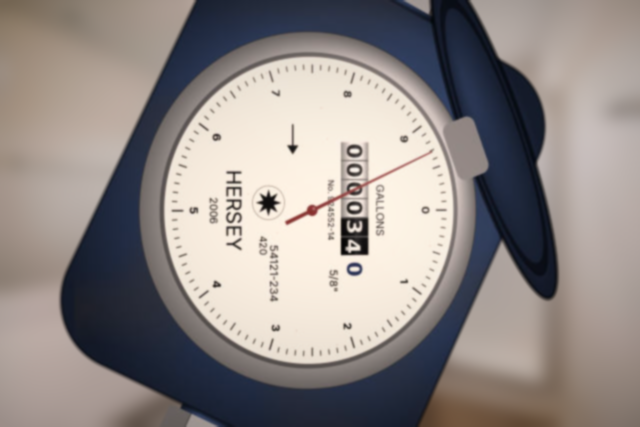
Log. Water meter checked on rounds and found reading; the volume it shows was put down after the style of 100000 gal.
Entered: 339.3 gal
